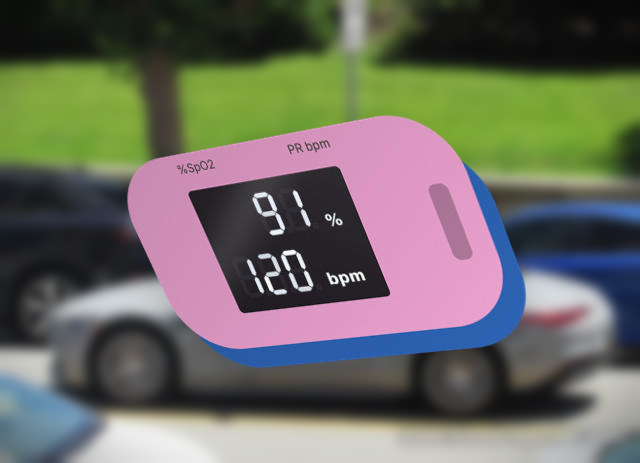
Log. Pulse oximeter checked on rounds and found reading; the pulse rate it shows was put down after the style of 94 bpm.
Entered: 120 bpm
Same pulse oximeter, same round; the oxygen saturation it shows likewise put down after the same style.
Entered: 91 %
